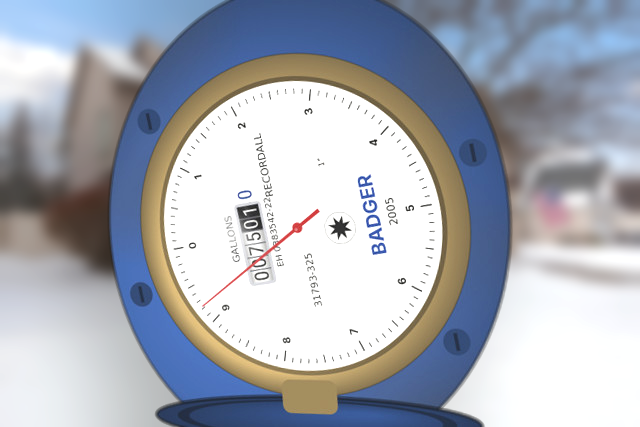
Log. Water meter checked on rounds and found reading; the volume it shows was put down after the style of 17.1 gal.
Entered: 75009.2 gal
